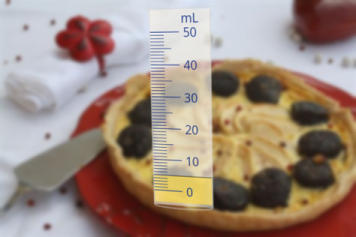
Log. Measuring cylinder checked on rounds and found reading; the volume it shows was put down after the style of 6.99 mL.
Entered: 5 mL
